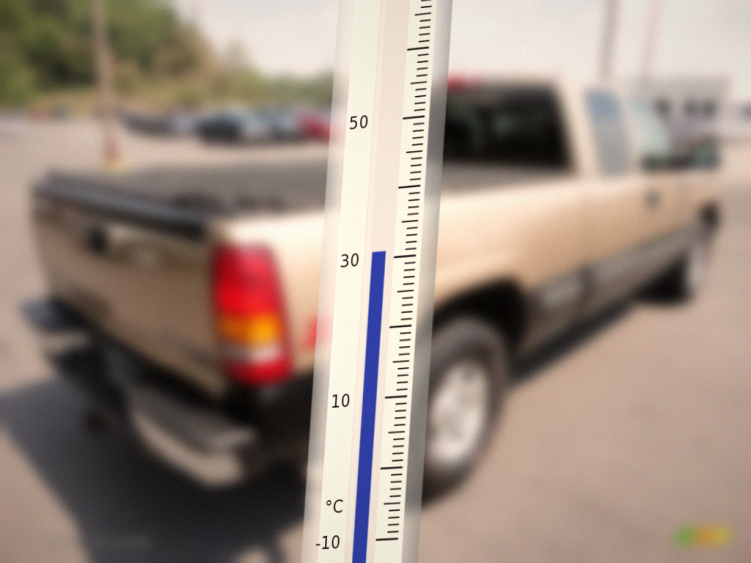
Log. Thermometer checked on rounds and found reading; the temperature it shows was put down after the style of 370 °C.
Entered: 31 °C
